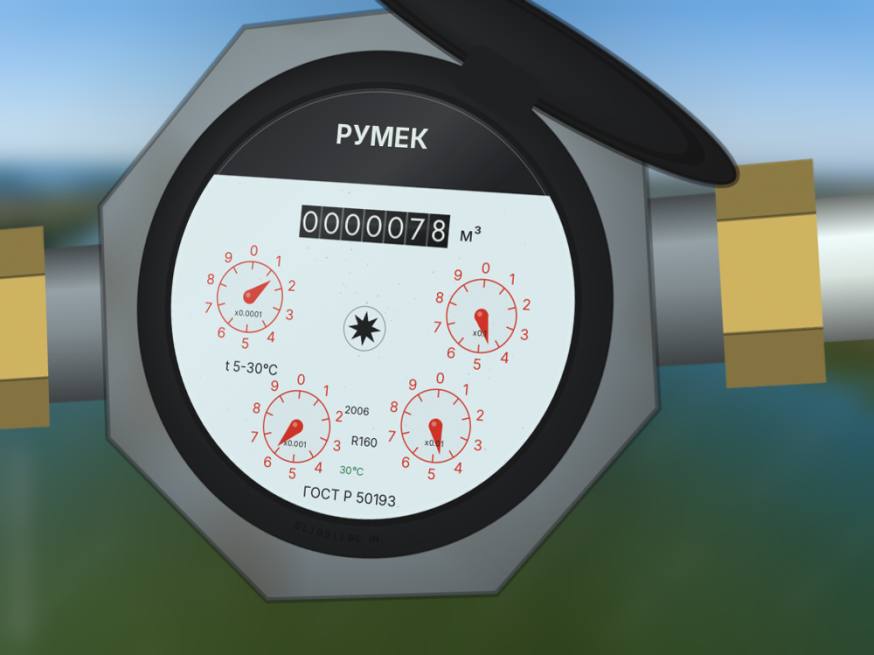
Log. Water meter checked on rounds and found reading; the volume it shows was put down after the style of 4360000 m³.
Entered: 78.4461 m³
